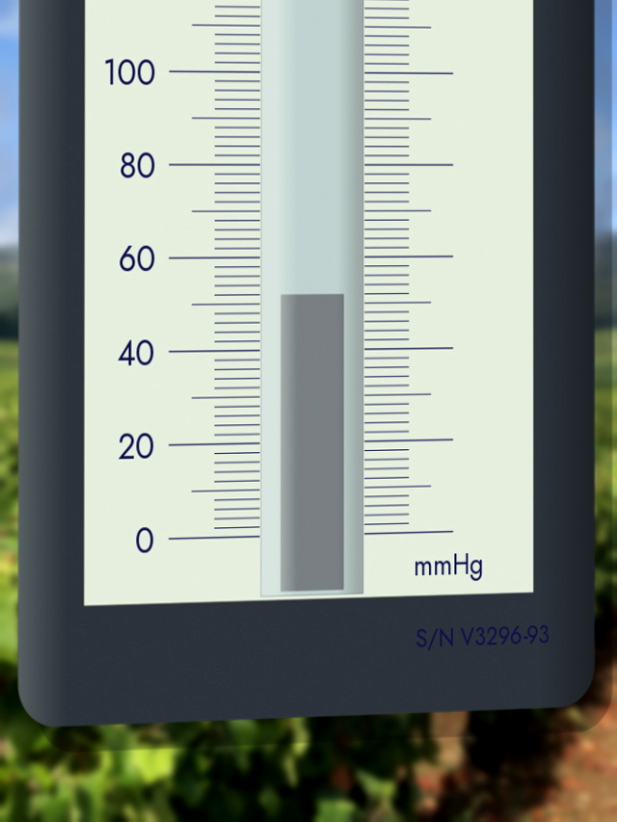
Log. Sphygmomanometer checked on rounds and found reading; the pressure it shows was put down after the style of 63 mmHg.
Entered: 52 mmHg
